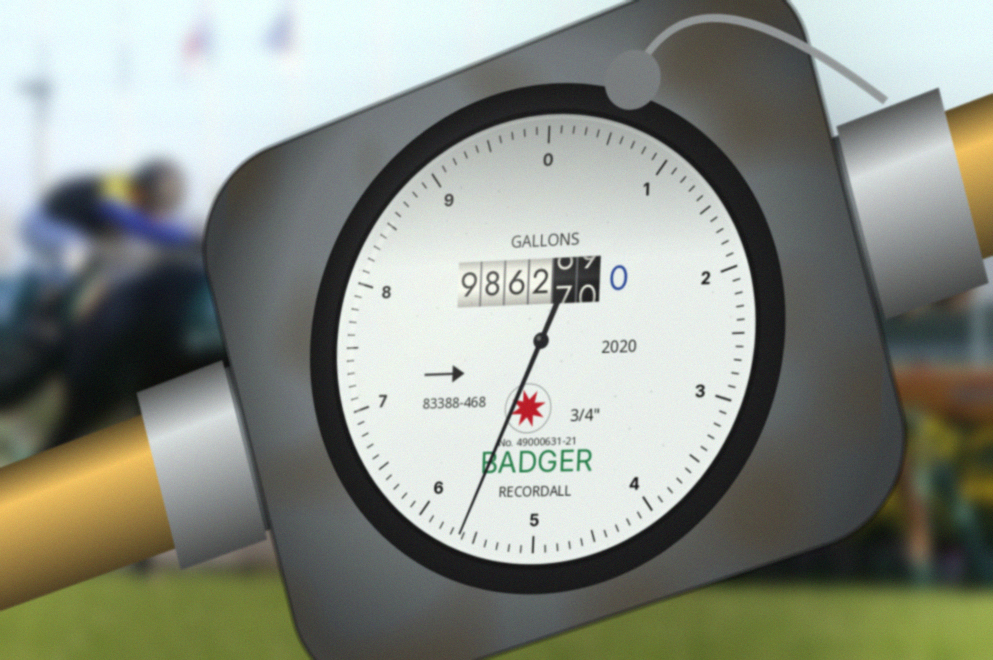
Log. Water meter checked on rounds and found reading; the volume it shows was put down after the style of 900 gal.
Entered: 9862695.6 gal
